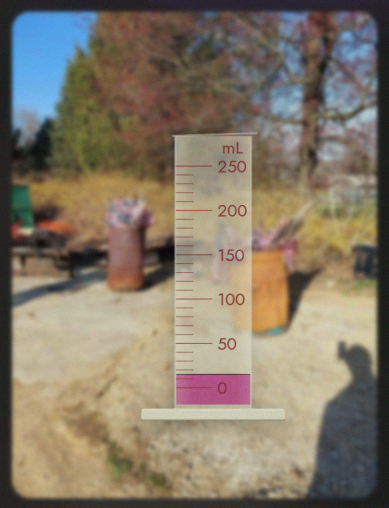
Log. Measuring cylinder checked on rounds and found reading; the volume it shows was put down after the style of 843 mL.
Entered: 15 mL
